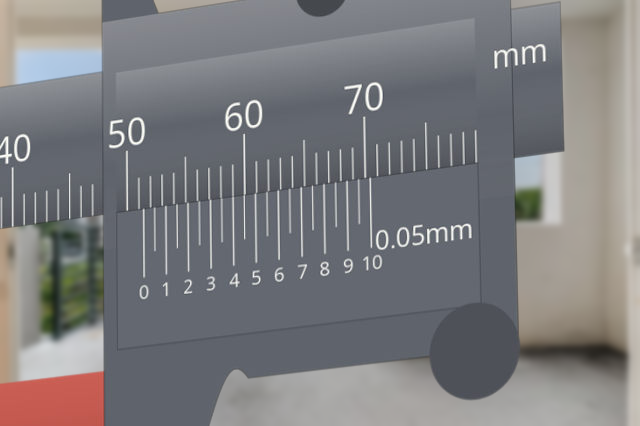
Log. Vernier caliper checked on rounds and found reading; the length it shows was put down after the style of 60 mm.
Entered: 51.4 mm
